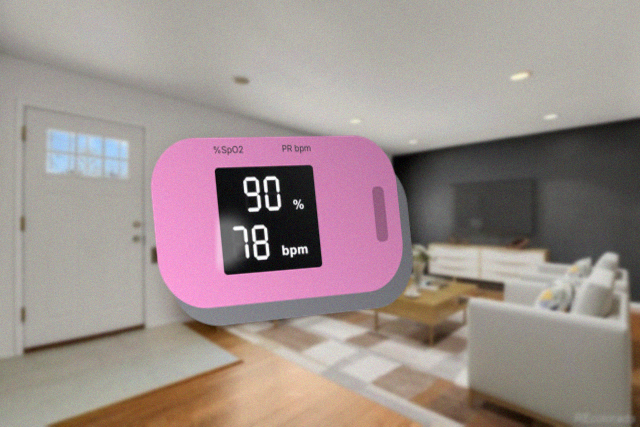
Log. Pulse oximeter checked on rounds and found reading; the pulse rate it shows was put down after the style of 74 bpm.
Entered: 78 bpm
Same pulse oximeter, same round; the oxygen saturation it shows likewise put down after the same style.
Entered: 90 %
